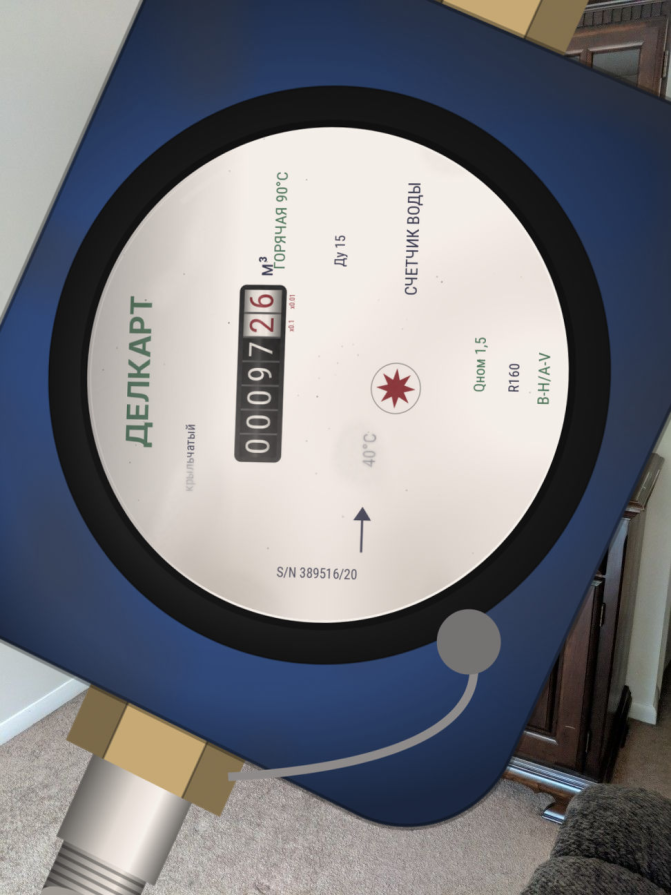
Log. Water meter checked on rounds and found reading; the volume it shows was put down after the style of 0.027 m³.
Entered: 97.26 m³
